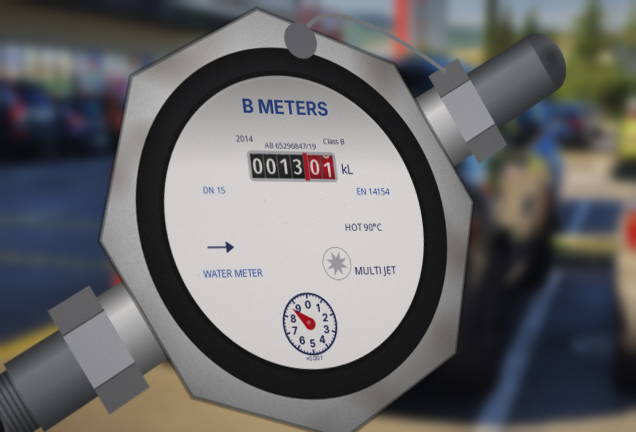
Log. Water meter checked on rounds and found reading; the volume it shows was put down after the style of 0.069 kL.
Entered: 13.008 kL
